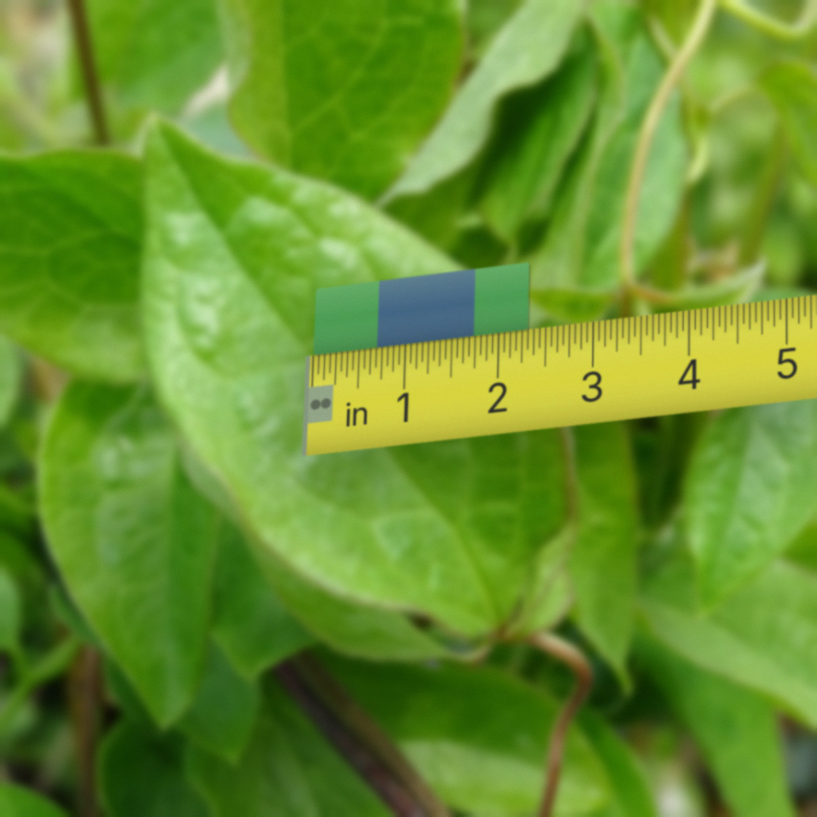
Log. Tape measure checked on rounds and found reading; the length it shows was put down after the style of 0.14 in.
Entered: 2.3125 in
